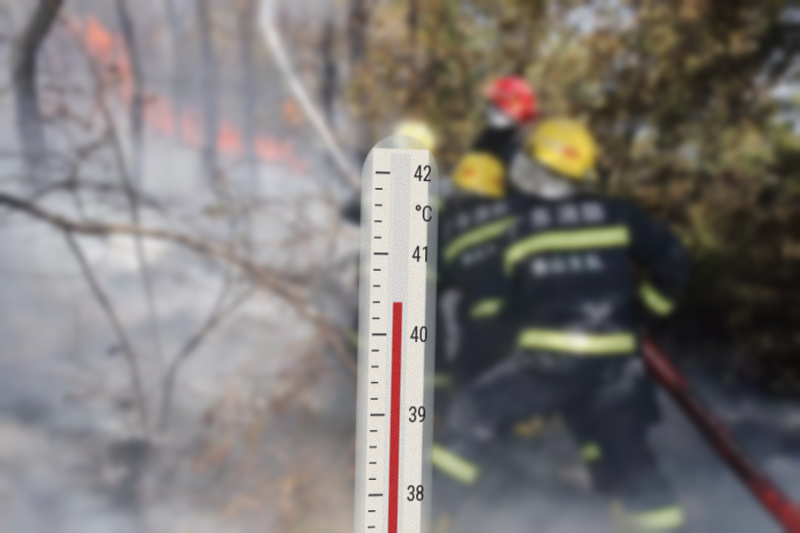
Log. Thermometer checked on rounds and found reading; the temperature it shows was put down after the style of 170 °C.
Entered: 40.4 °C
